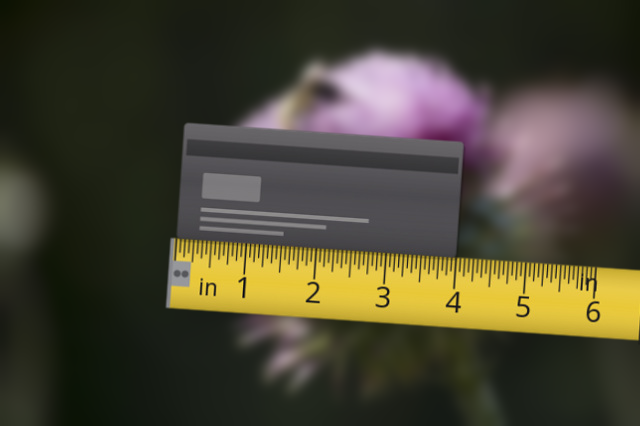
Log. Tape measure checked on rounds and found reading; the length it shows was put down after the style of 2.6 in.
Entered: 4 in
